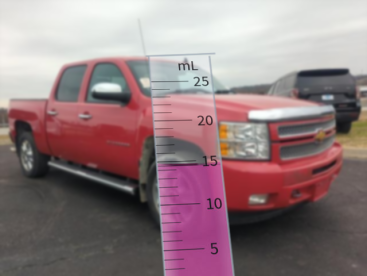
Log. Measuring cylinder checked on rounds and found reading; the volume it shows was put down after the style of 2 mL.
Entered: 14.5 mL
